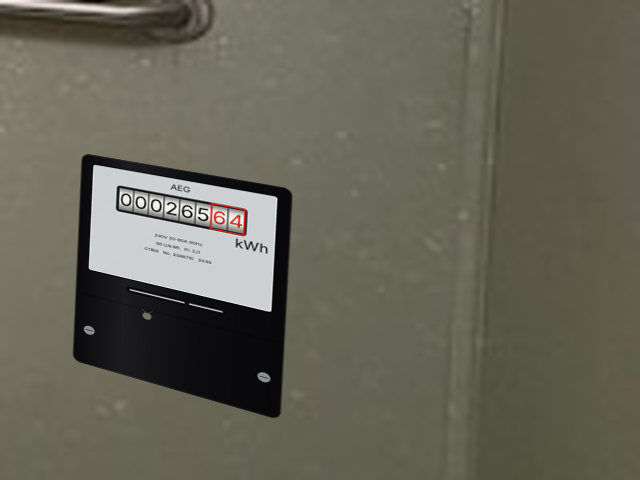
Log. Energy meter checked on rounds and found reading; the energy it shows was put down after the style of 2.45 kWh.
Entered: 265.64 kWh
